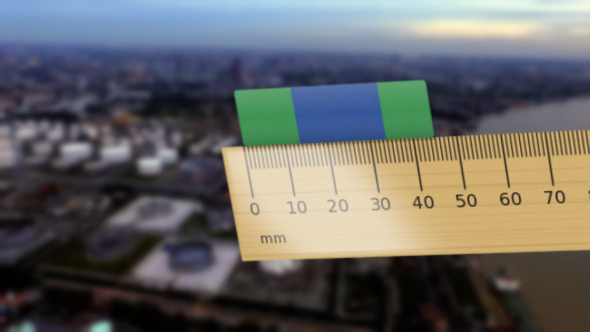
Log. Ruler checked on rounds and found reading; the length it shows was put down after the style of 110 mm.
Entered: 45 mm
